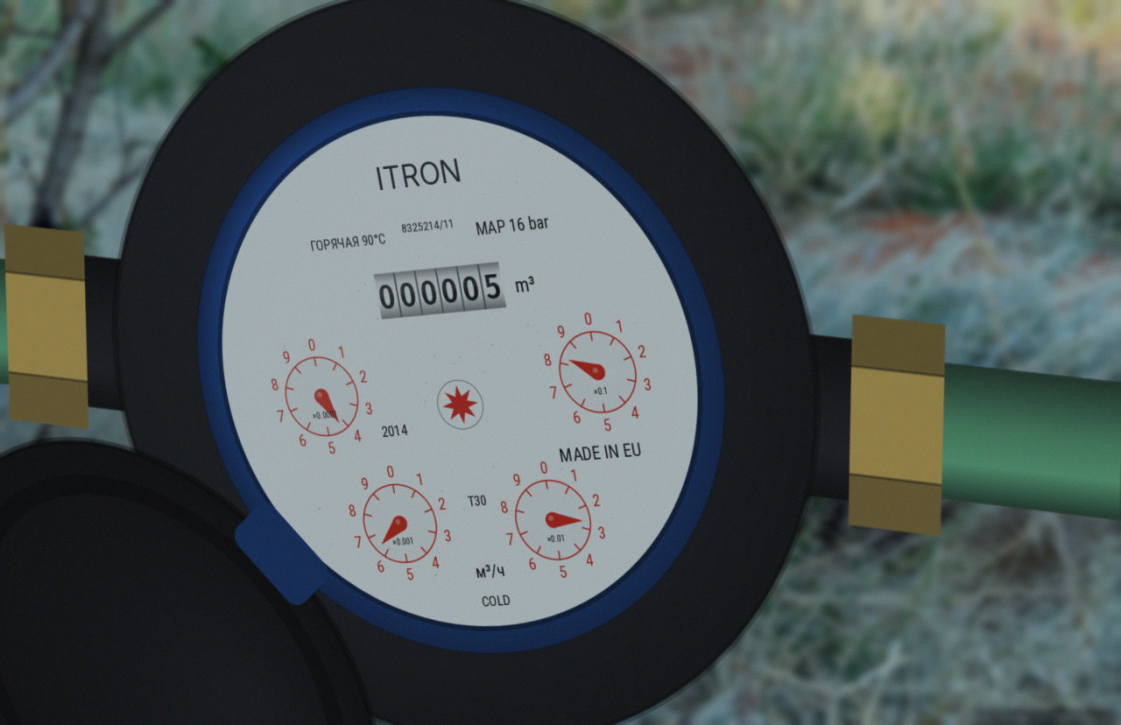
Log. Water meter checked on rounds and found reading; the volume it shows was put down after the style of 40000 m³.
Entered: 5.8264 m³
